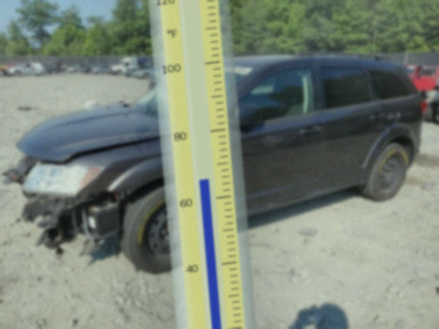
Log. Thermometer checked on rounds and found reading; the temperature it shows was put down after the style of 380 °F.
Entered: 66 °F
